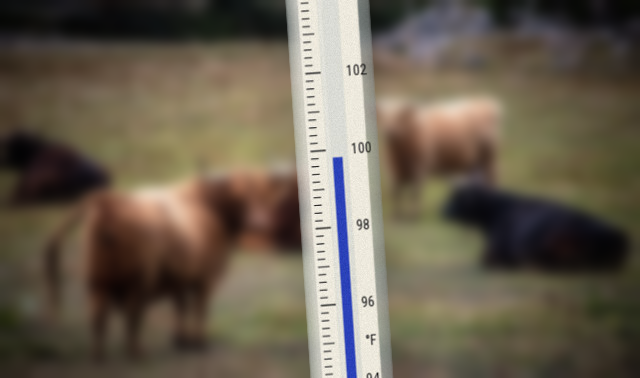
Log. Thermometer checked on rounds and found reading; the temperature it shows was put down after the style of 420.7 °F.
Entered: 99.8 °F
